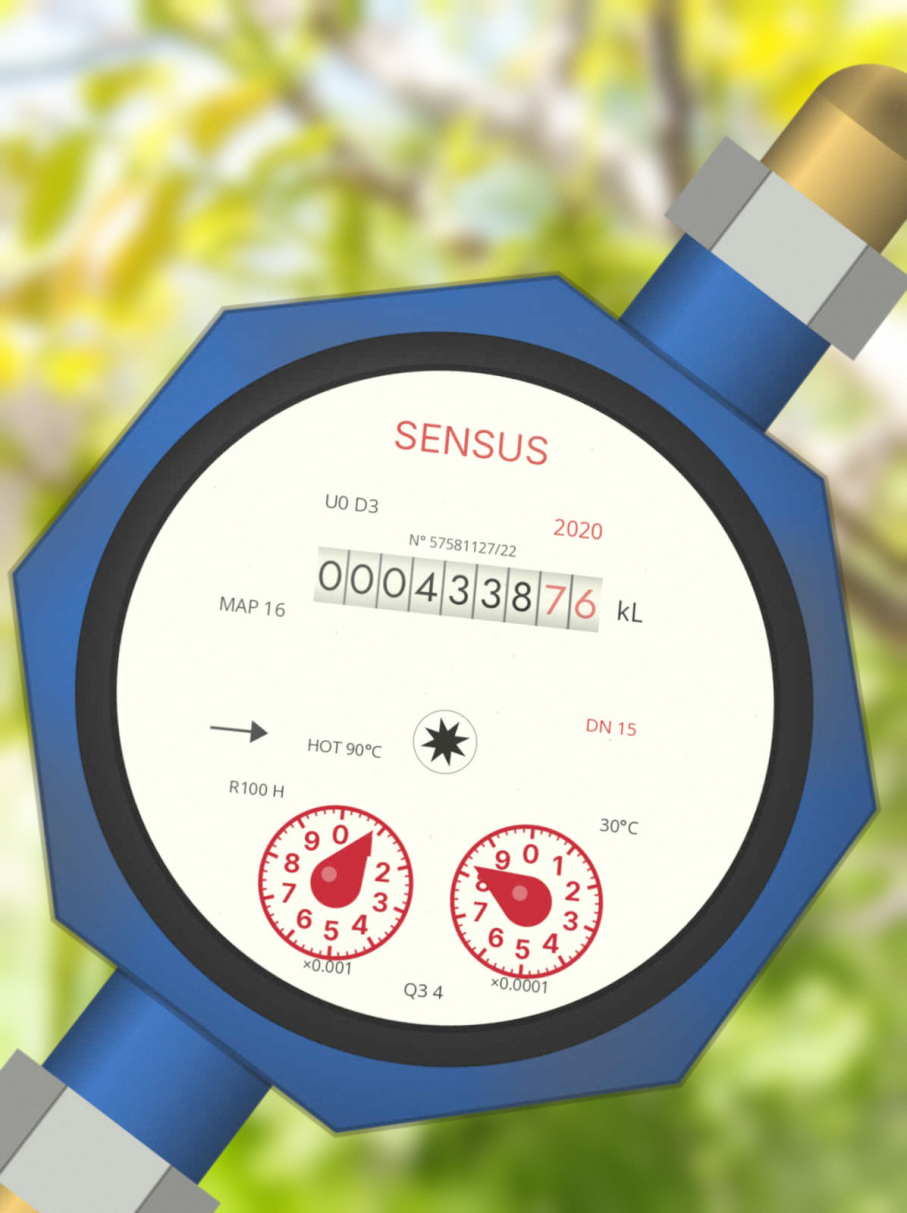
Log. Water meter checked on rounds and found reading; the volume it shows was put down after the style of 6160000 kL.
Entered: 4338.7608 kL
